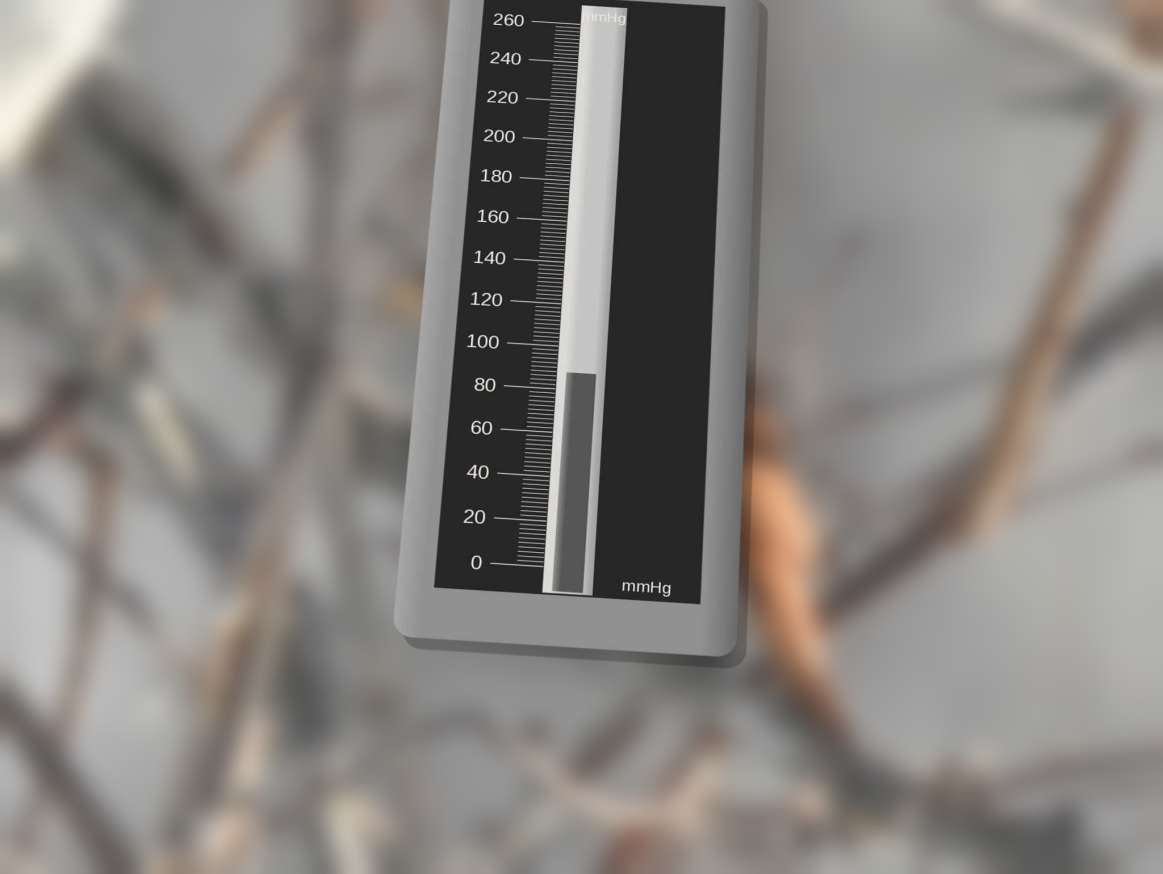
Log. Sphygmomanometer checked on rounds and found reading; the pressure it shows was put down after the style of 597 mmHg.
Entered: 88 mmHg
